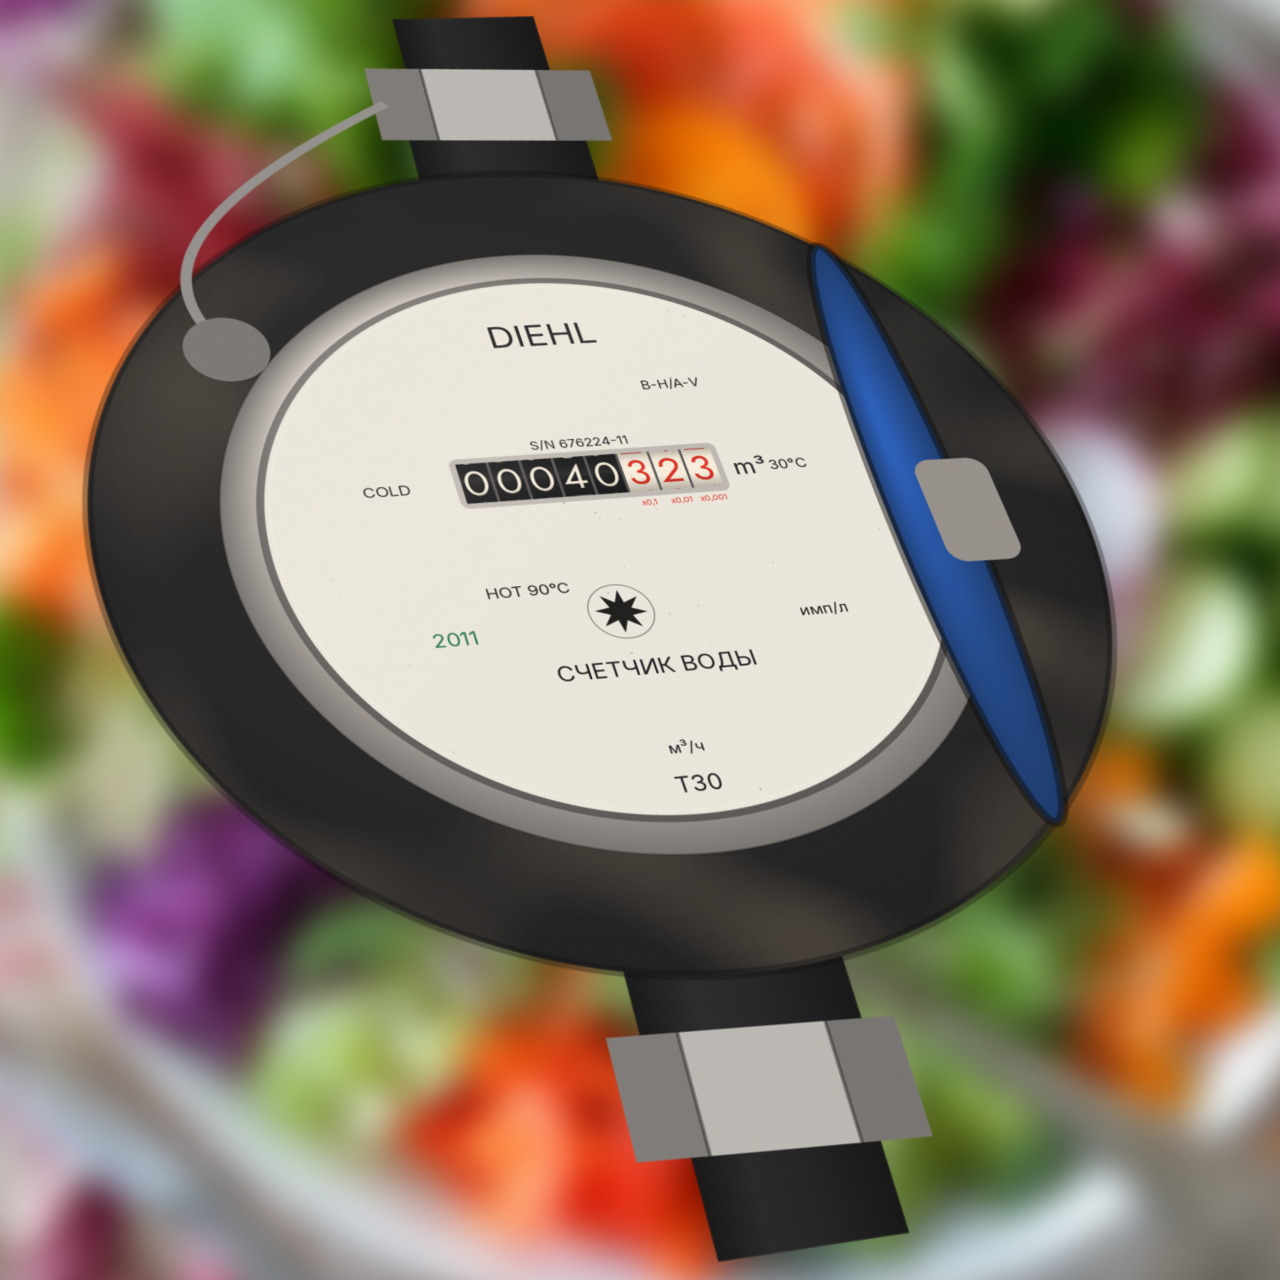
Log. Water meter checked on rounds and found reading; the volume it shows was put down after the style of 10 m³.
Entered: 40.323 m³
